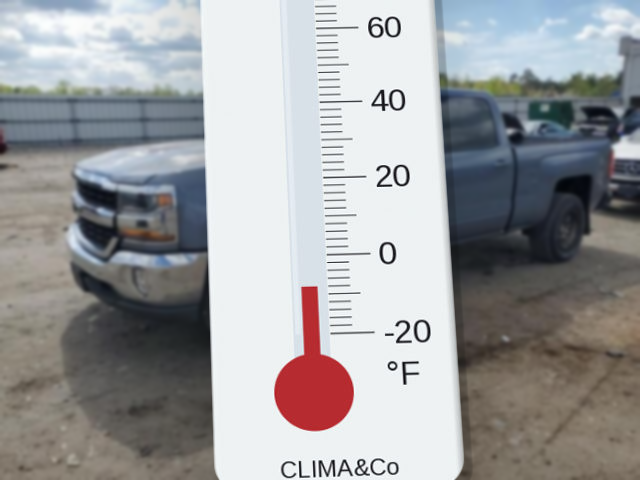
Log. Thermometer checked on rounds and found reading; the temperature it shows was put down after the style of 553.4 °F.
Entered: -8 °F
